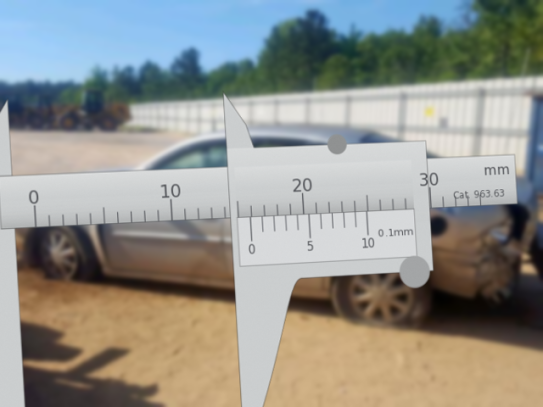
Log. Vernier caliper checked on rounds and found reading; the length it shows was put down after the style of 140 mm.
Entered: 15.9 mm
